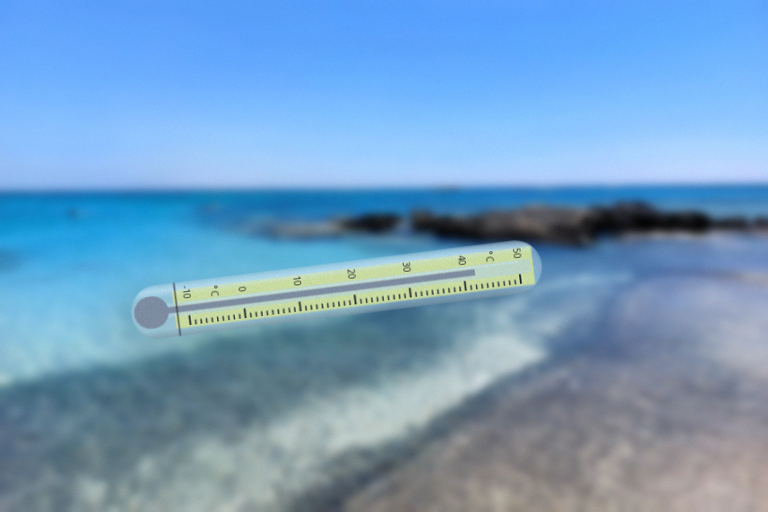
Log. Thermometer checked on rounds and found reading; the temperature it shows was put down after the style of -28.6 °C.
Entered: 42 °C
